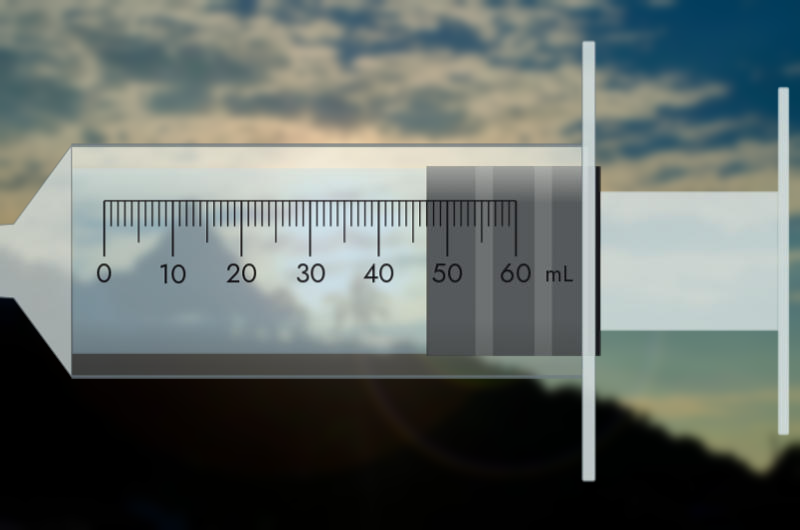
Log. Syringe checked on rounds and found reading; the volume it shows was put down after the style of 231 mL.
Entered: 47 mL
